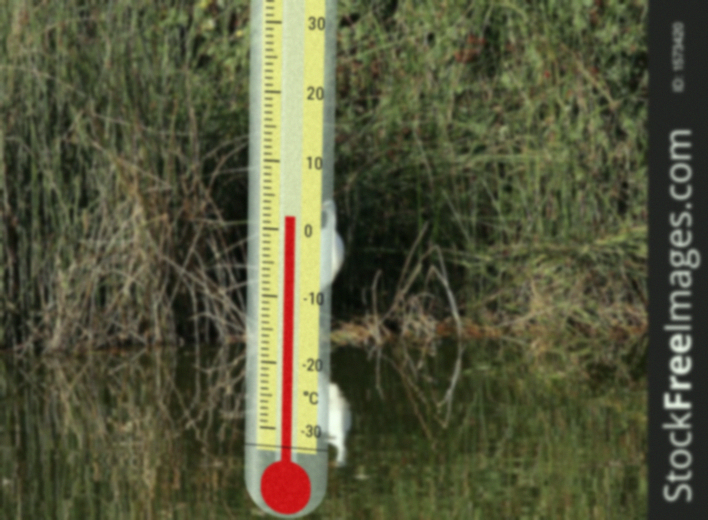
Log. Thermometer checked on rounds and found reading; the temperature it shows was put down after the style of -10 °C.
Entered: 2 °C
